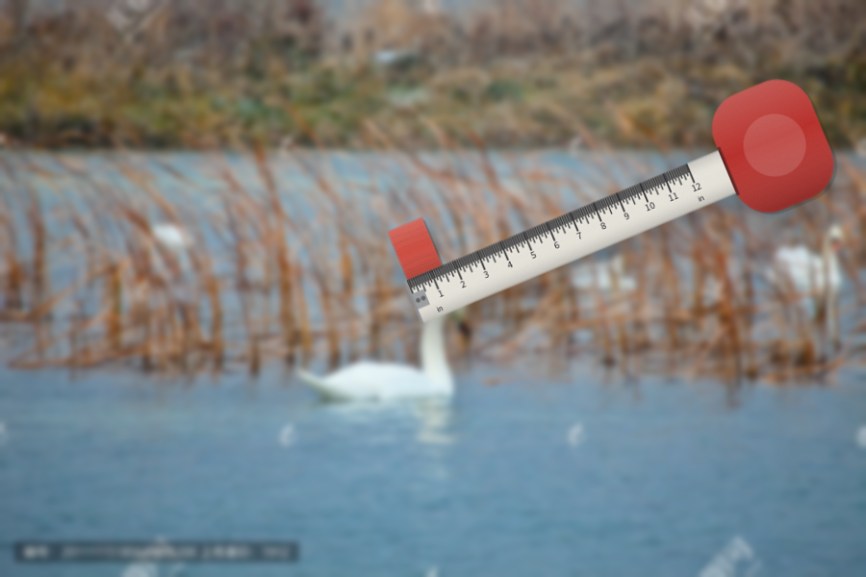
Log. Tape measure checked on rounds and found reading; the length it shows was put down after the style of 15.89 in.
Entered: 1.5 in
